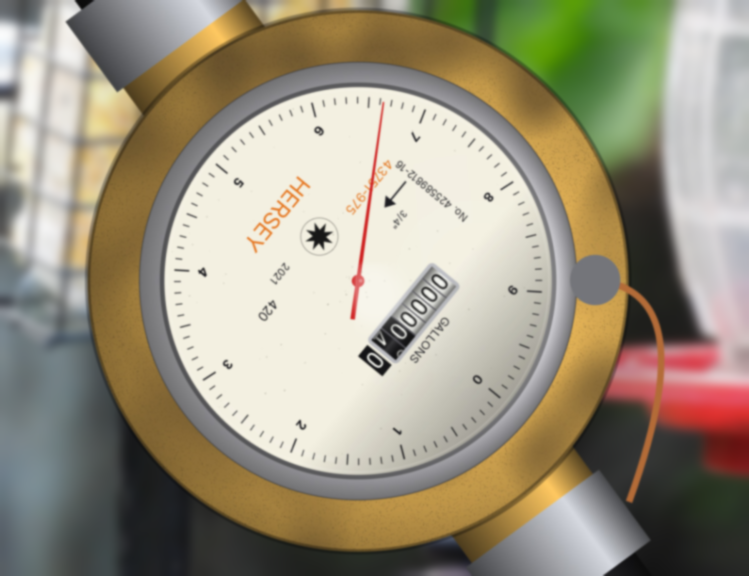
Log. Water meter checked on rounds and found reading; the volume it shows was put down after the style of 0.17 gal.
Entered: 36.6 gal
